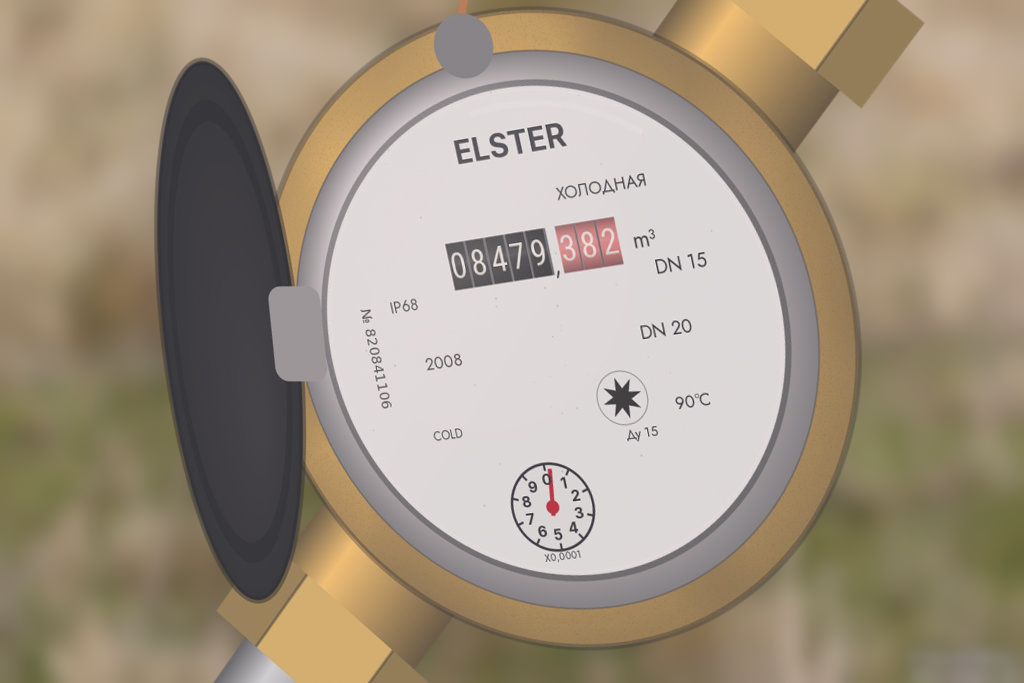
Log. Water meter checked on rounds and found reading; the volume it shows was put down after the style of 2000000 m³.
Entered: 8479.3820 m³
